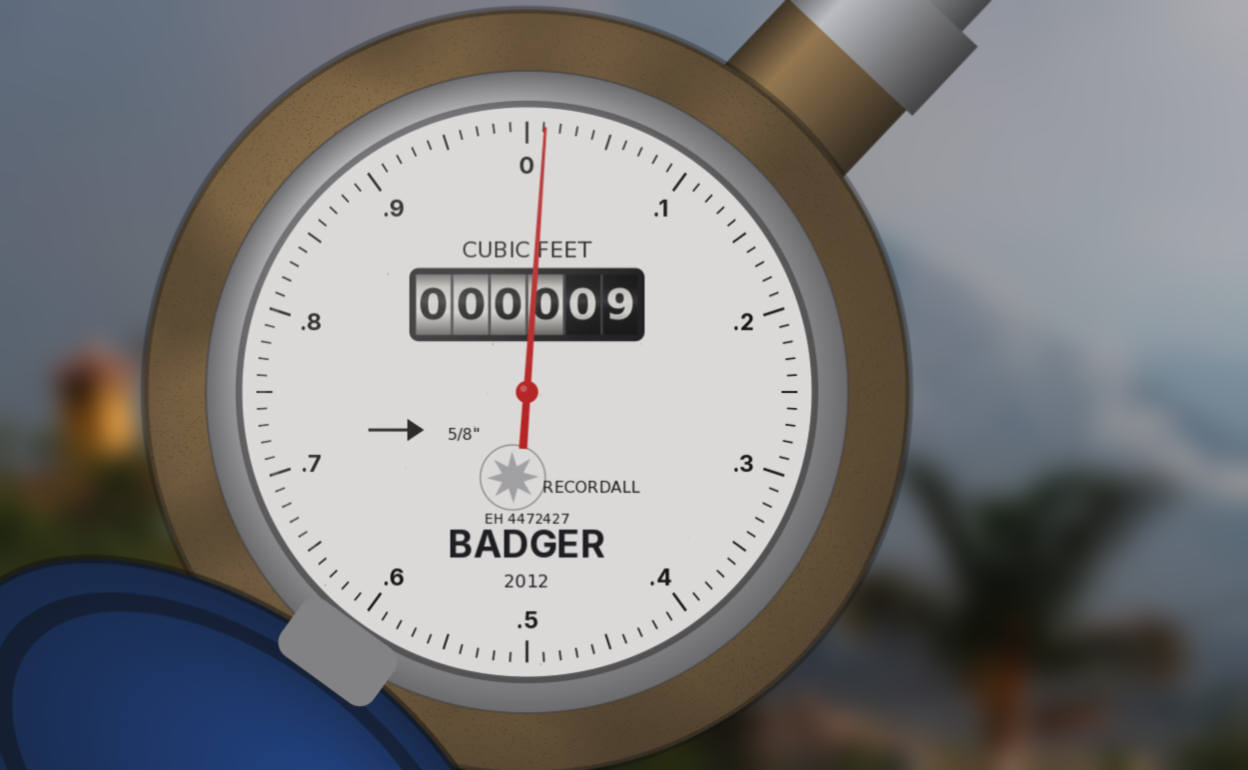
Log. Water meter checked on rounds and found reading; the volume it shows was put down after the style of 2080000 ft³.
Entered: 9.01 ft³
